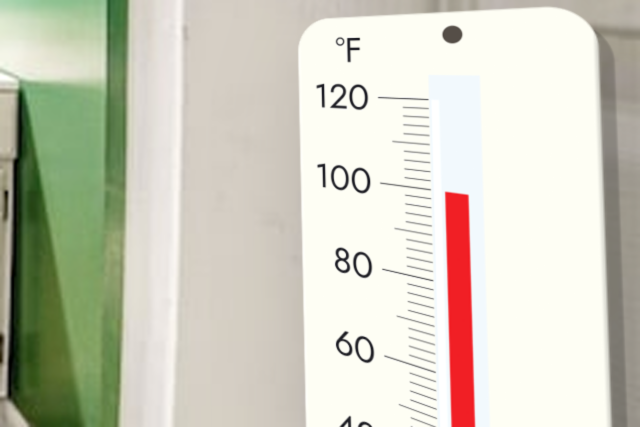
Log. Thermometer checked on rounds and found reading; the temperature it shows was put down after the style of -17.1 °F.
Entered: 100 °F
